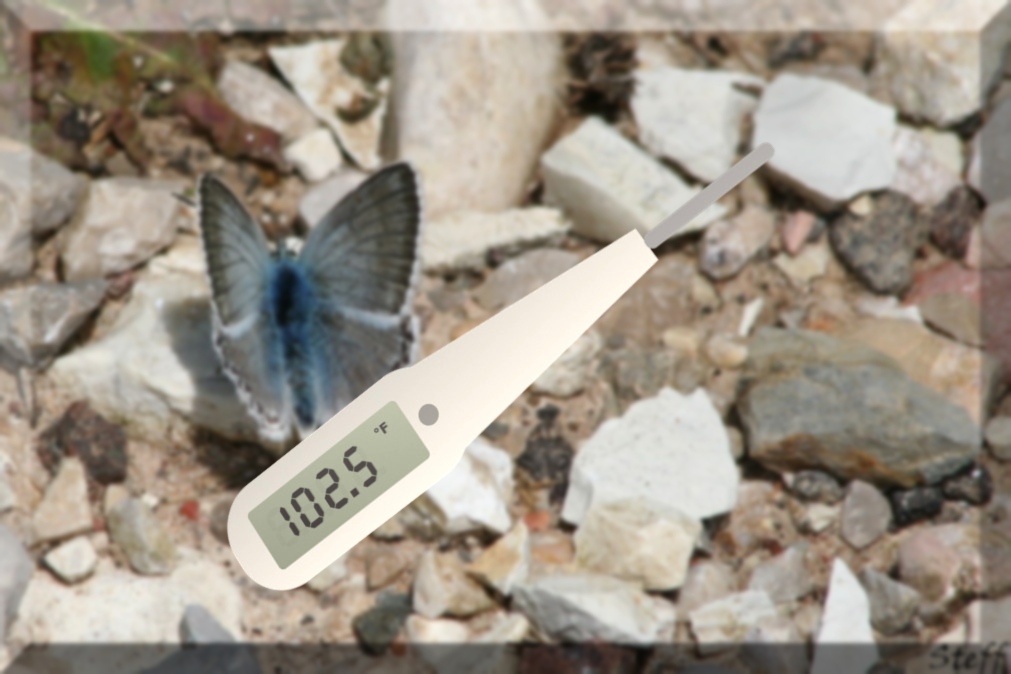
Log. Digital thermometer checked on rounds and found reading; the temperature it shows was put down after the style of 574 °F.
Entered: 102.5 °F
